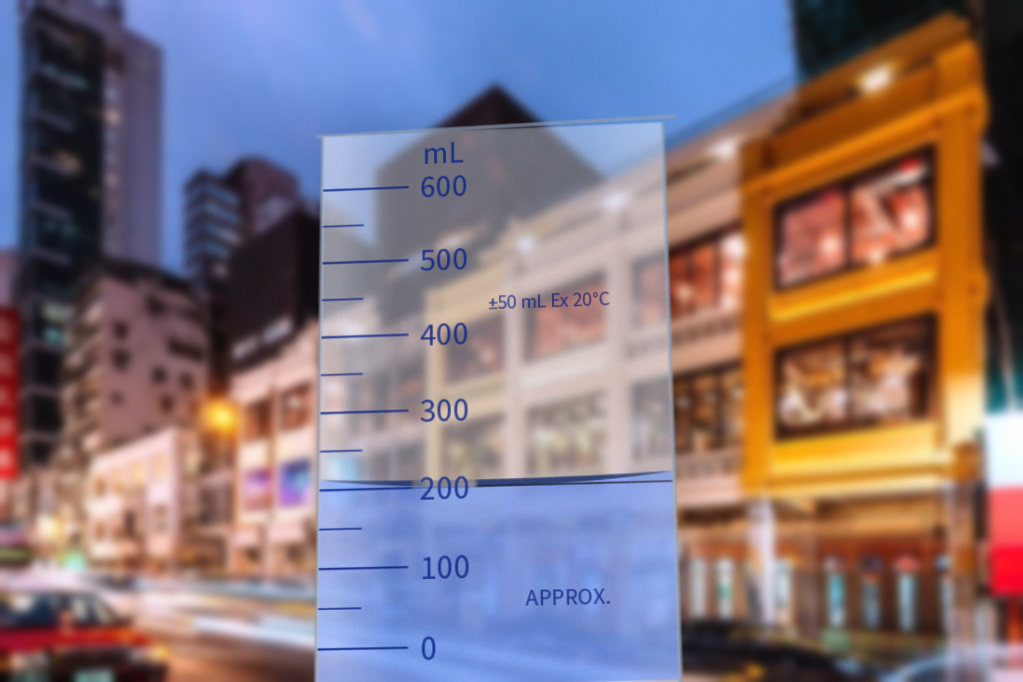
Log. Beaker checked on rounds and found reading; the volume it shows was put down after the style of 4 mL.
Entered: 200 mL
